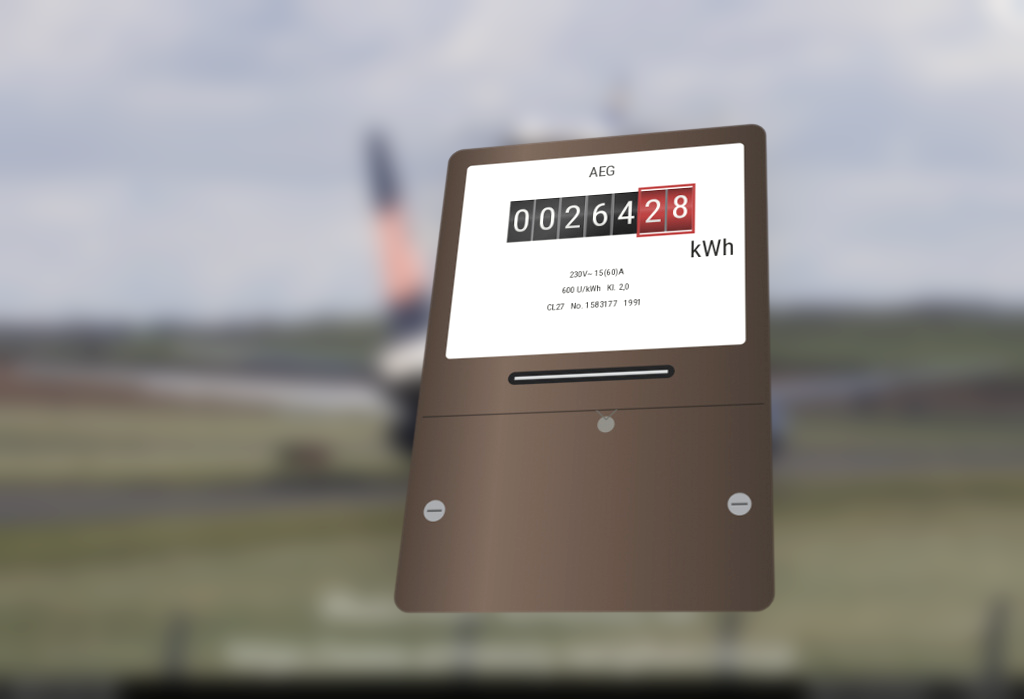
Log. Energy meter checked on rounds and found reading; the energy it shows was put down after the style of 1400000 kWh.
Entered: 264.28 kWh
